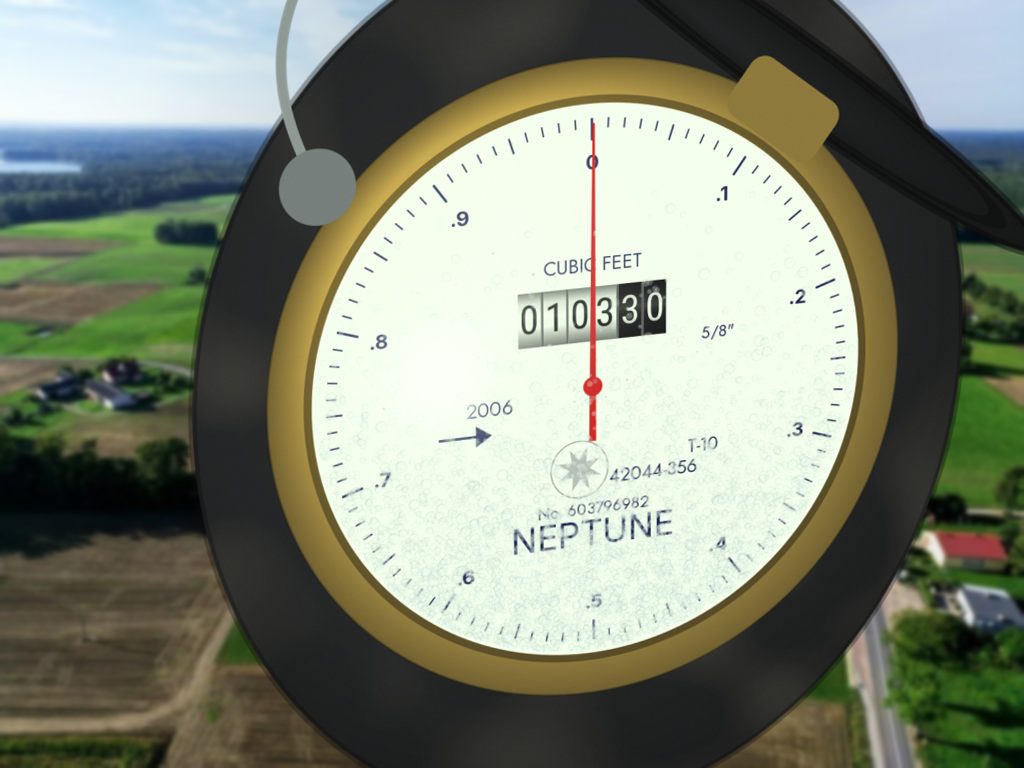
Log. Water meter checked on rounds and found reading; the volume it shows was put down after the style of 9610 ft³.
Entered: 10330.00 ft³
